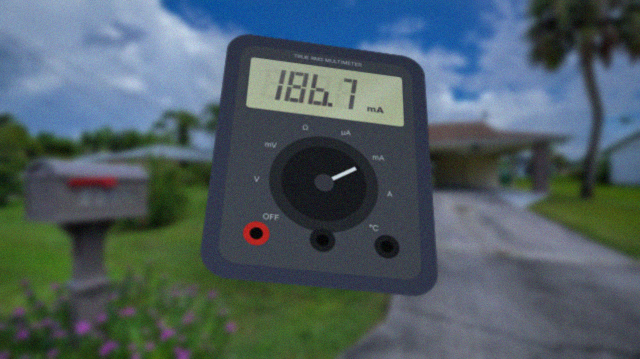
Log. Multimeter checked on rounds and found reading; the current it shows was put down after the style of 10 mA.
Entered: 186.7 mA
